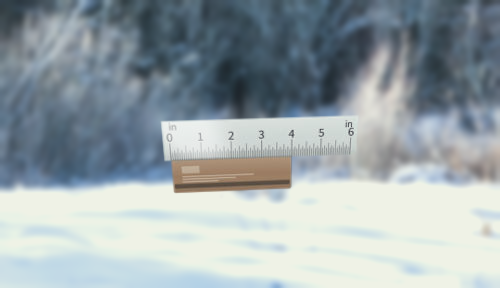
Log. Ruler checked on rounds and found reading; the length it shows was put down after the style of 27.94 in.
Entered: 4 in
